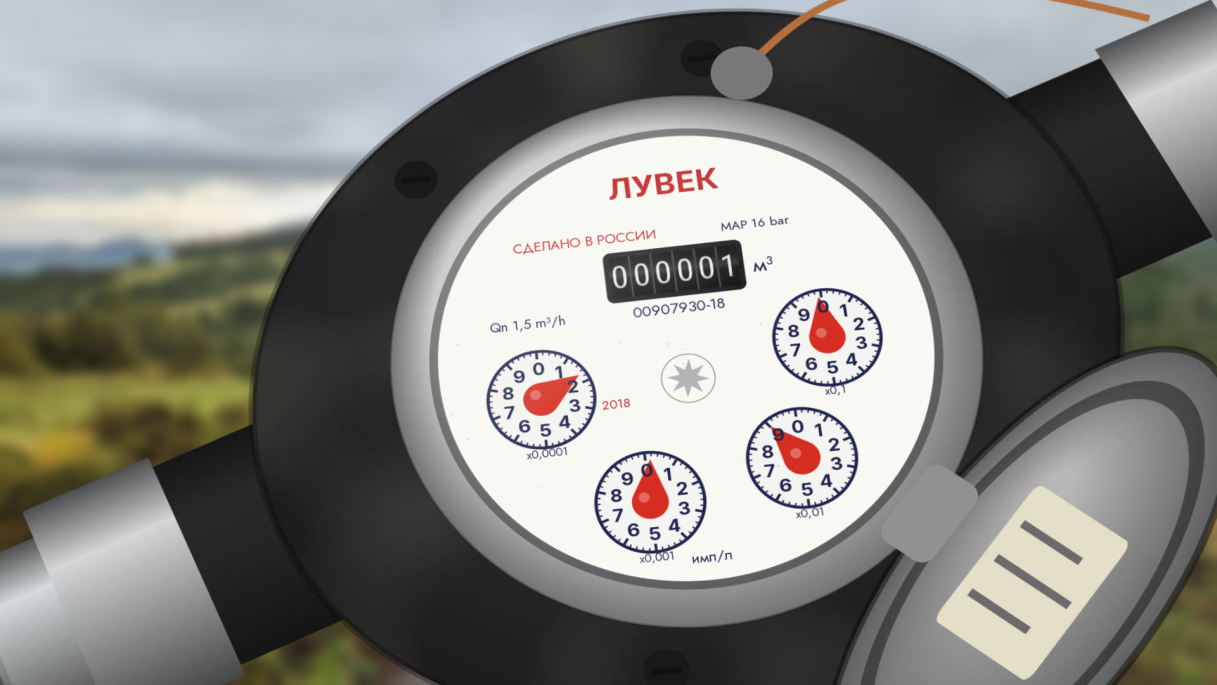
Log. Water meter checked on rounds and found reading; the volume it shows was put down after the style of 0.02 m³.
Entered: 0.9901 m³
